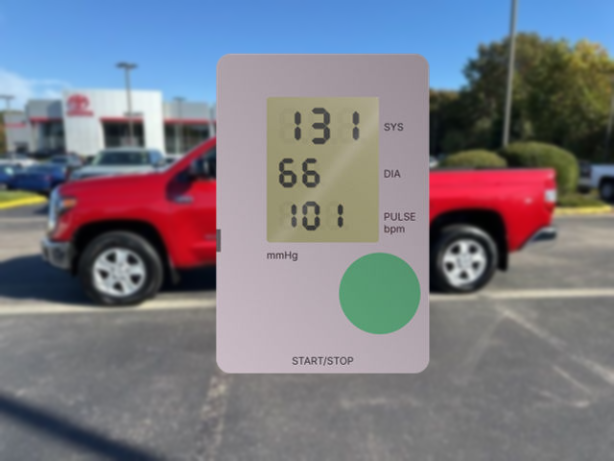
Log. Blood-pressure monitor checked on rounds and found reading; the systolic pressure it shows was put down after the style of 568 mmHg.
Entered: 131 mmHg
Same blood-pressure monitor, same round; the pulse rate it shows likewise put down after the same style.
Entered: 101 bpm
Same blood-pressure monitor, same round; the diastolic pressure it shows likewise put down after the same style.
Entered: 66 mmHg
